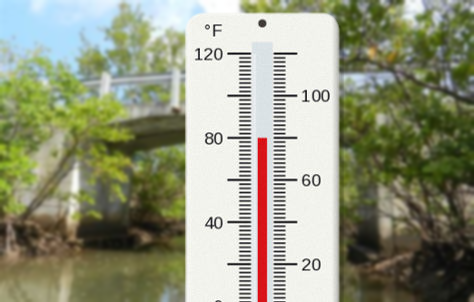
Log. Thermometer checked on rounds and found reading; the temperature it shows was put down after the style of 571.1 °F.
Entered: 80 °F
